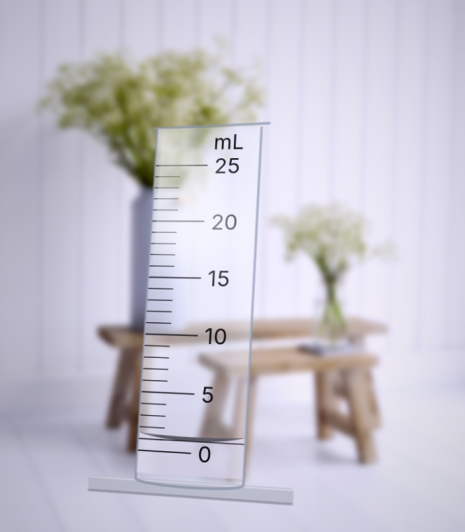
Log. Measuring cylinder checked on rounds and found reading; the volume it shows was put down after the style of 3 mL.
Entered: 1 mL
